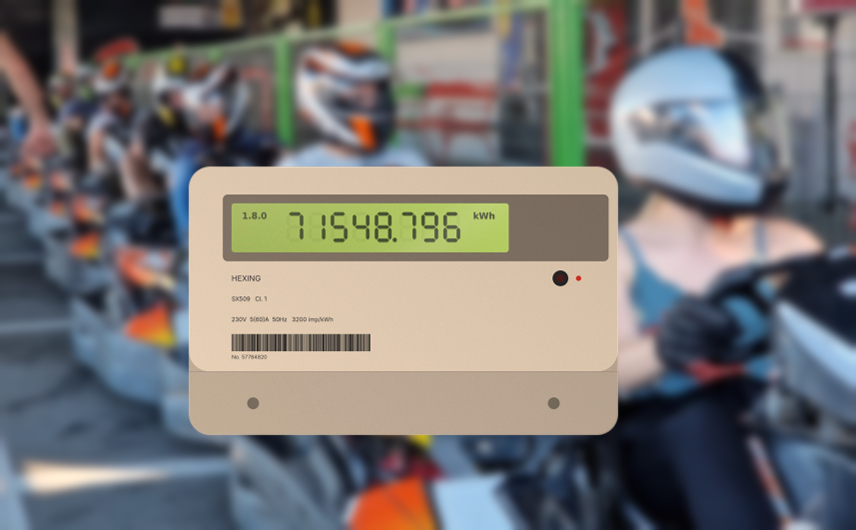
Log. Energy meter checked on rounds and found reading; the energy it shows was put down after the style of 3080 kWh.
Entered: 71548.796 kWh
